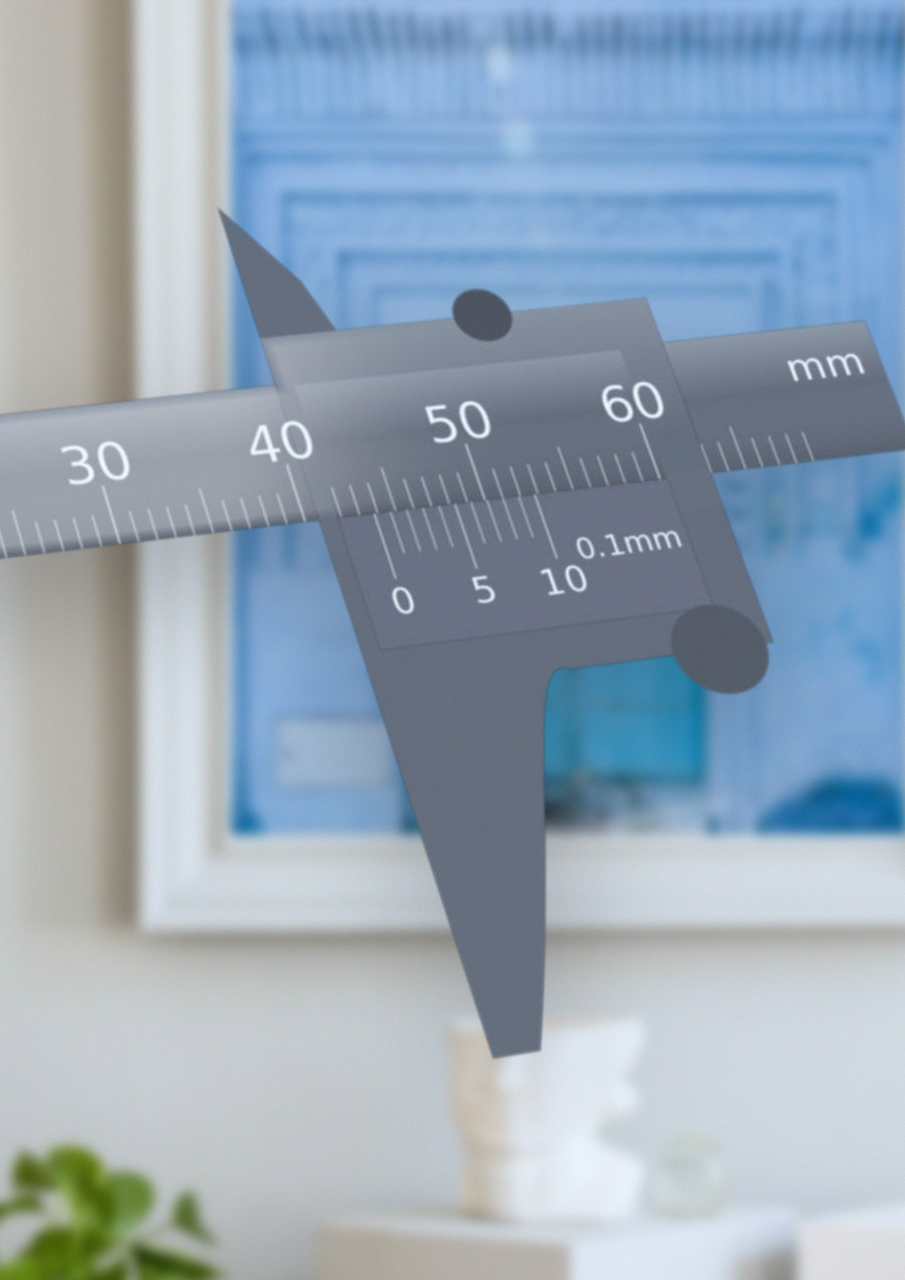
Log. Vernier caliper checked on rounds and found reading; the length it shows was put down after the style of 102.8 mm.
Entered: 43.8 mm
